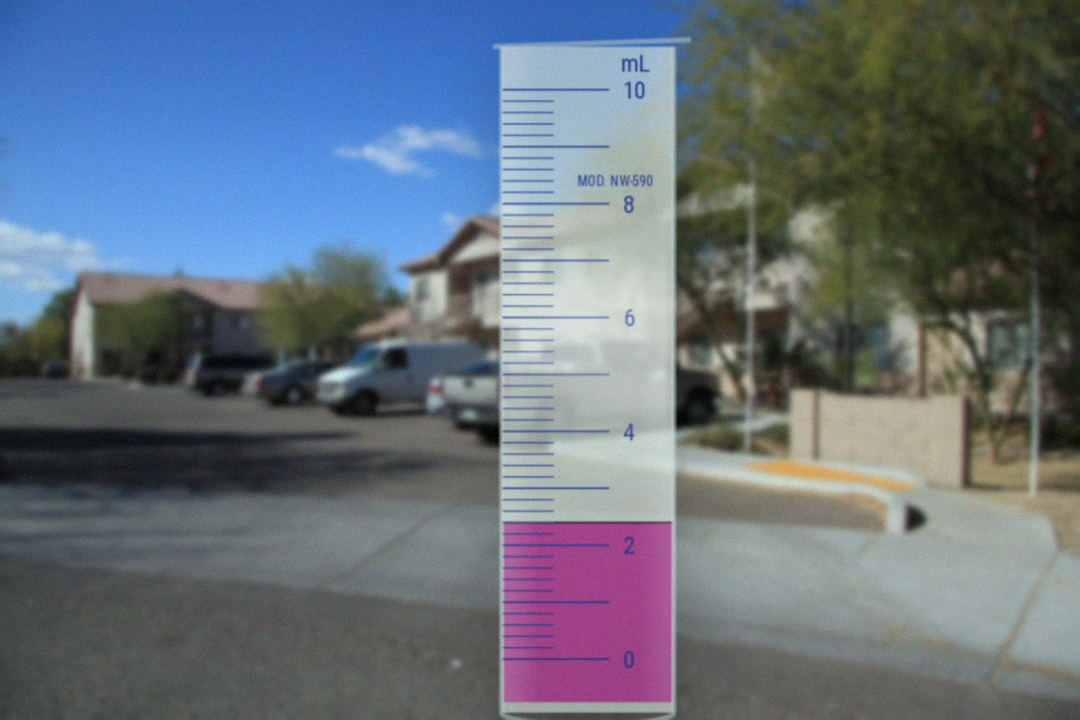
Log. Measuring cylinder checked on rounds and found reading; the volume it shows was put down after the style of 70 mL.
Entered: 2.4 mL
